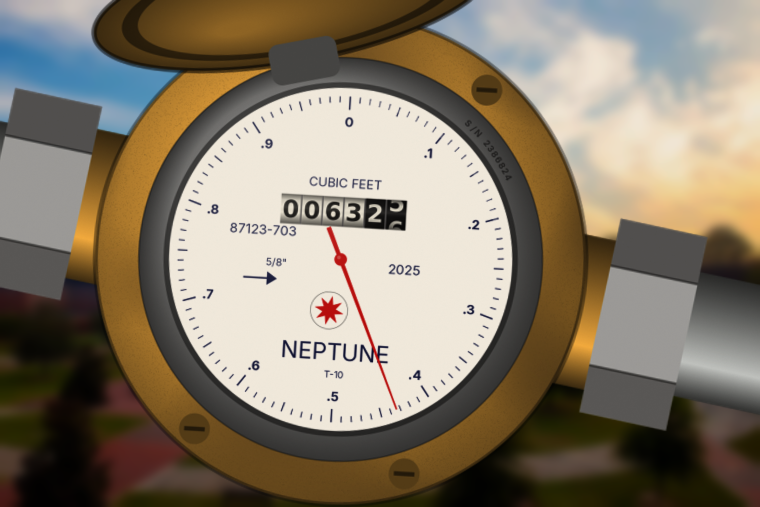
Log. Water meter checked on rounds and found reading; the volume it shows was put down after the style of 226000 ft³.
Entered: 6325.43 ft³
